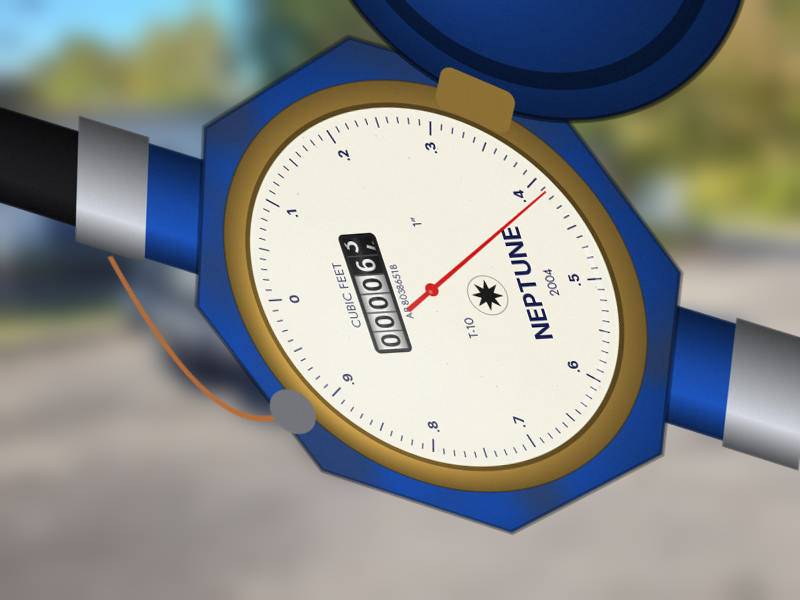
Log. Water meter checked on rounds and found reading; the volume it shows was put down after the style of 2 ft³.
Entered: 63.41 ft³
